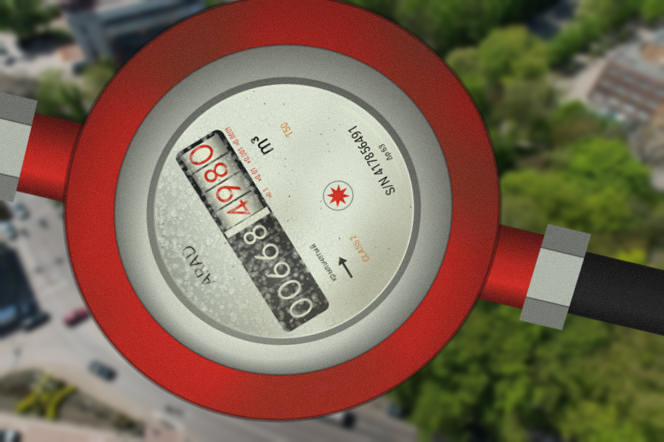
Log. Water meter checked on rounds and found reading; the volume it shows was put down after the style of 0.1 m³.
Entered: 668.4980 m³
